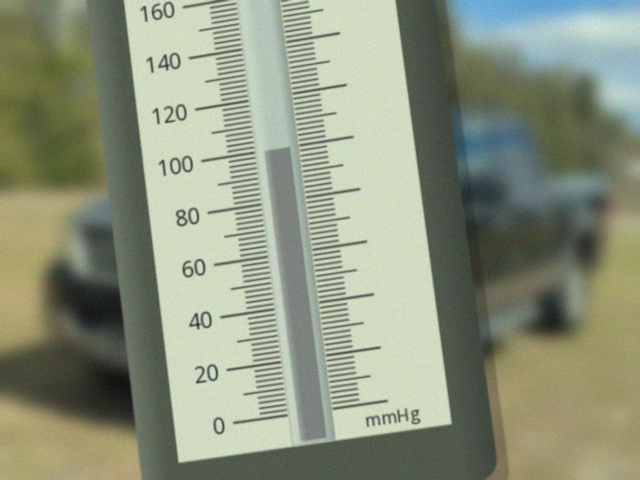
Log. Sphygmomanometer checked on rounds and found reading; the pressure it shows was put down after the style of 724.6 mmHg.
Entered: 100 mmHg
